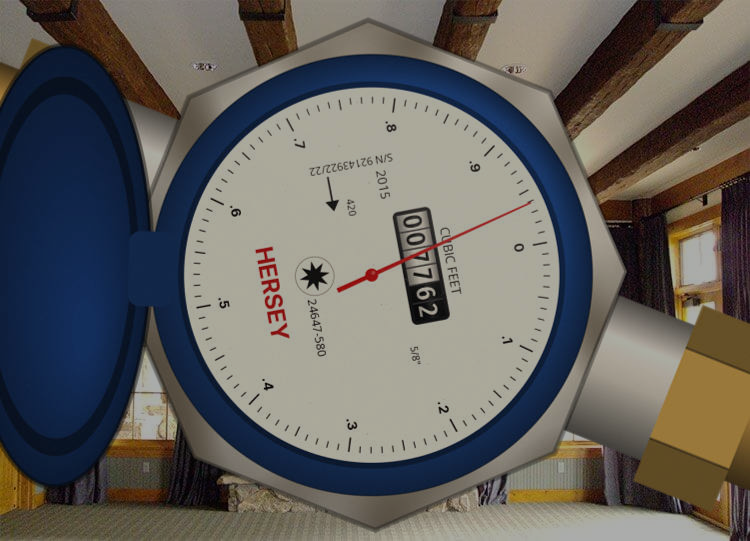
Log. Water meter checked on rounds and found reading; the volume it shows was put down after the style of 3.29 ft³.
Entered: 7761.96 ft³
